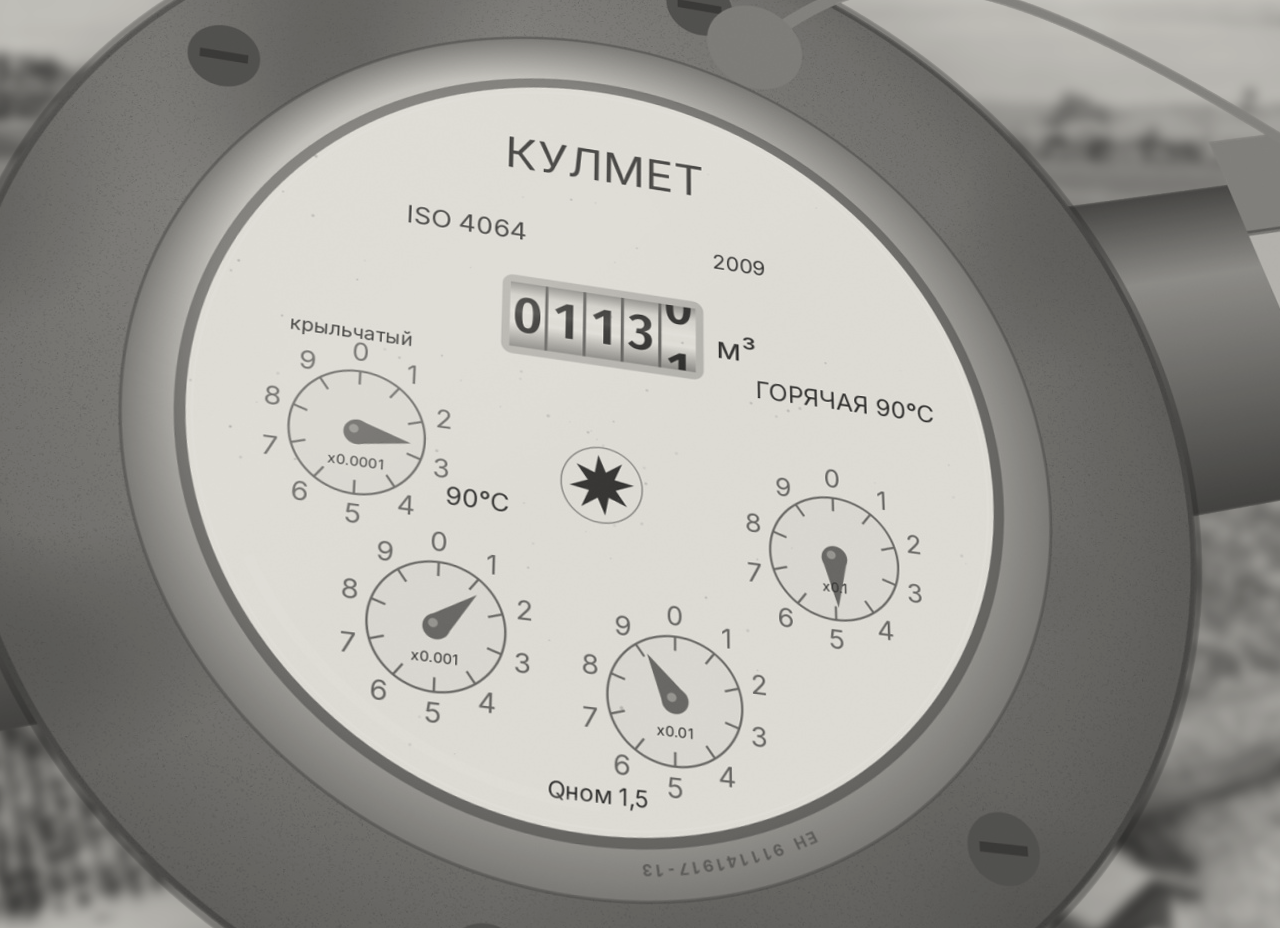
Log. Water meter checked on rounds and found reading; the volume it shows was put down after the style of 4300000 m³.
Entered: 1130.4912 m³
